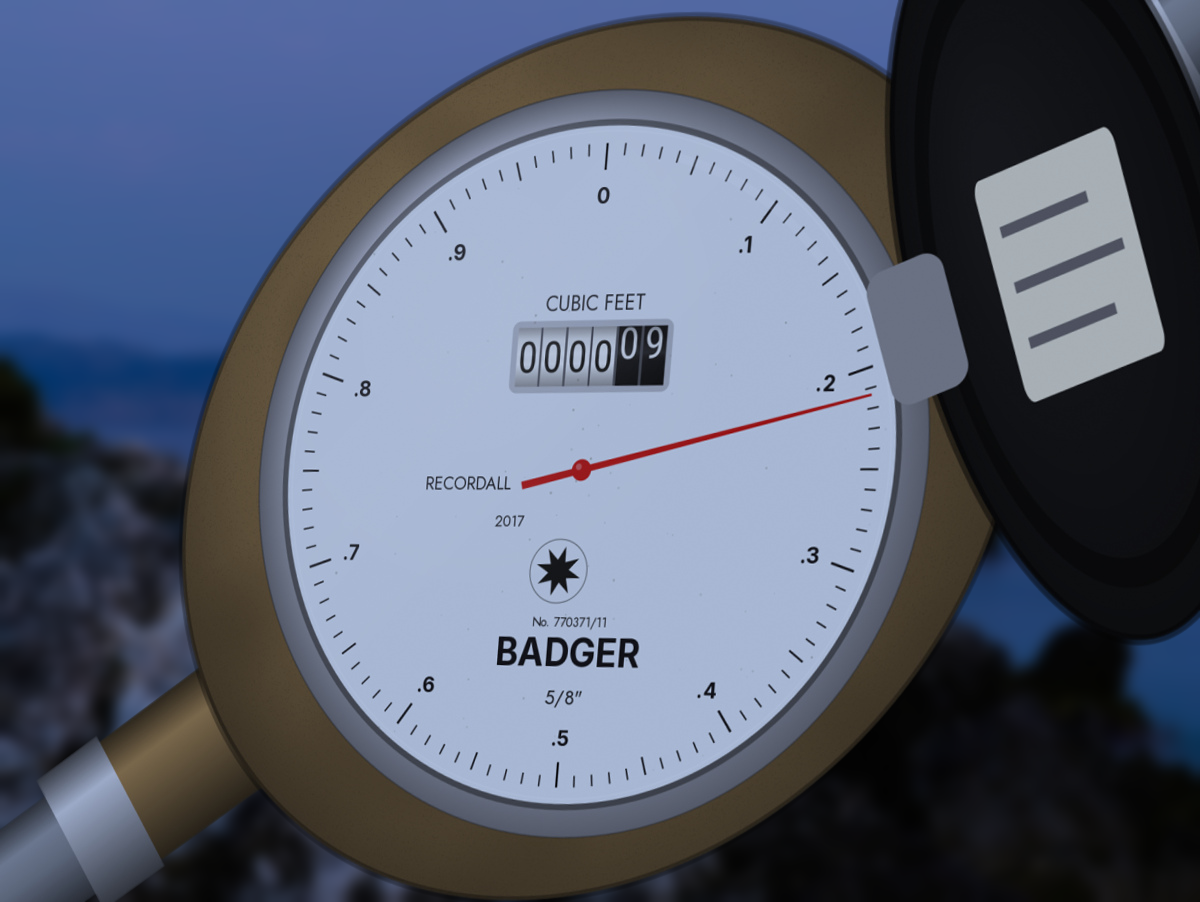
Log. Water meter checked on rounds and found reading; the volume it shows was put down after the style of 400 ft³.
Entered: 9.21 ft³
